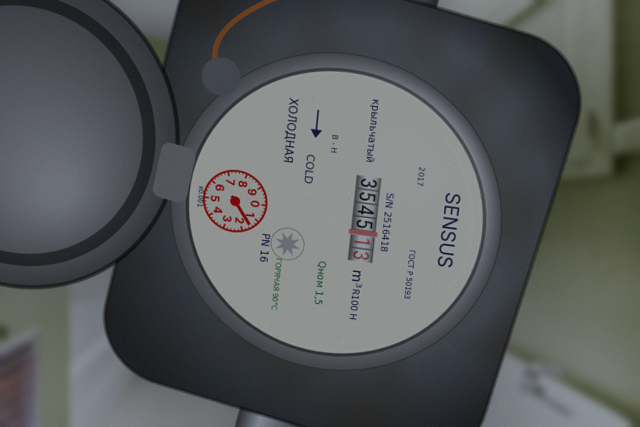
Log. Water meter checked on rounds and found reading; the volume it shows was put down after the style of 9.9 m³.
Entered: 3545.131 m³
